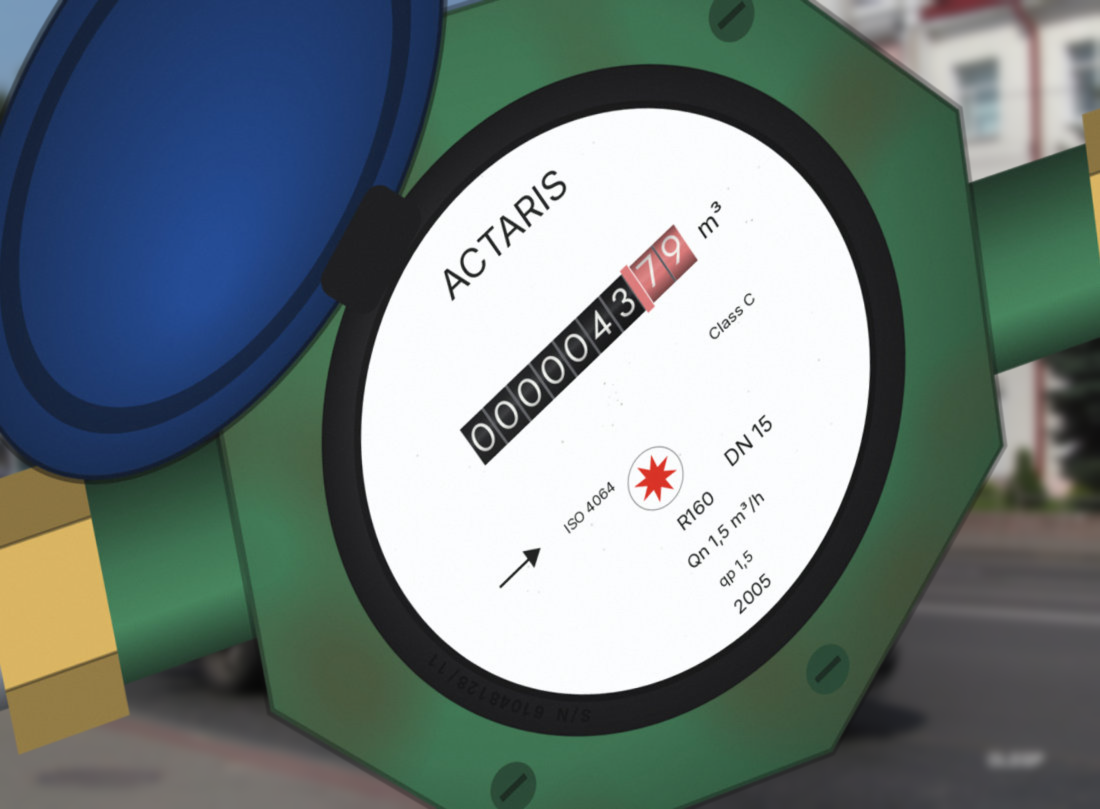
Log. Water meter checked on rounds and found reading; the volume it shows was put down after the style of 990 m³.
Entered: 43.79 m³
